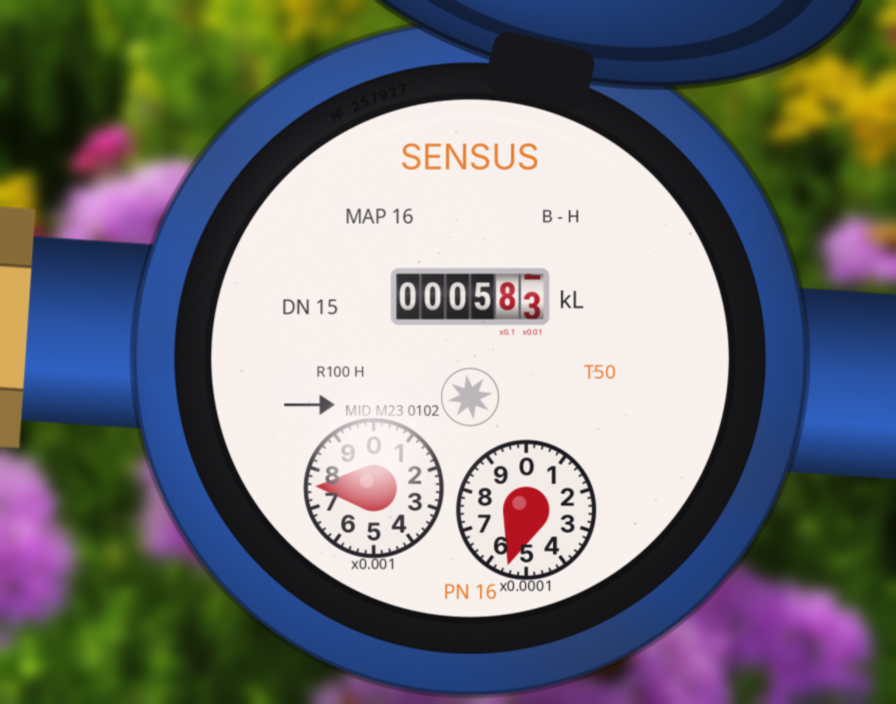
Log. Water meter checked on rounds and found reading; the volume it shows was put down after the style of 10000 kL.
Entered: 5.8275 kL
